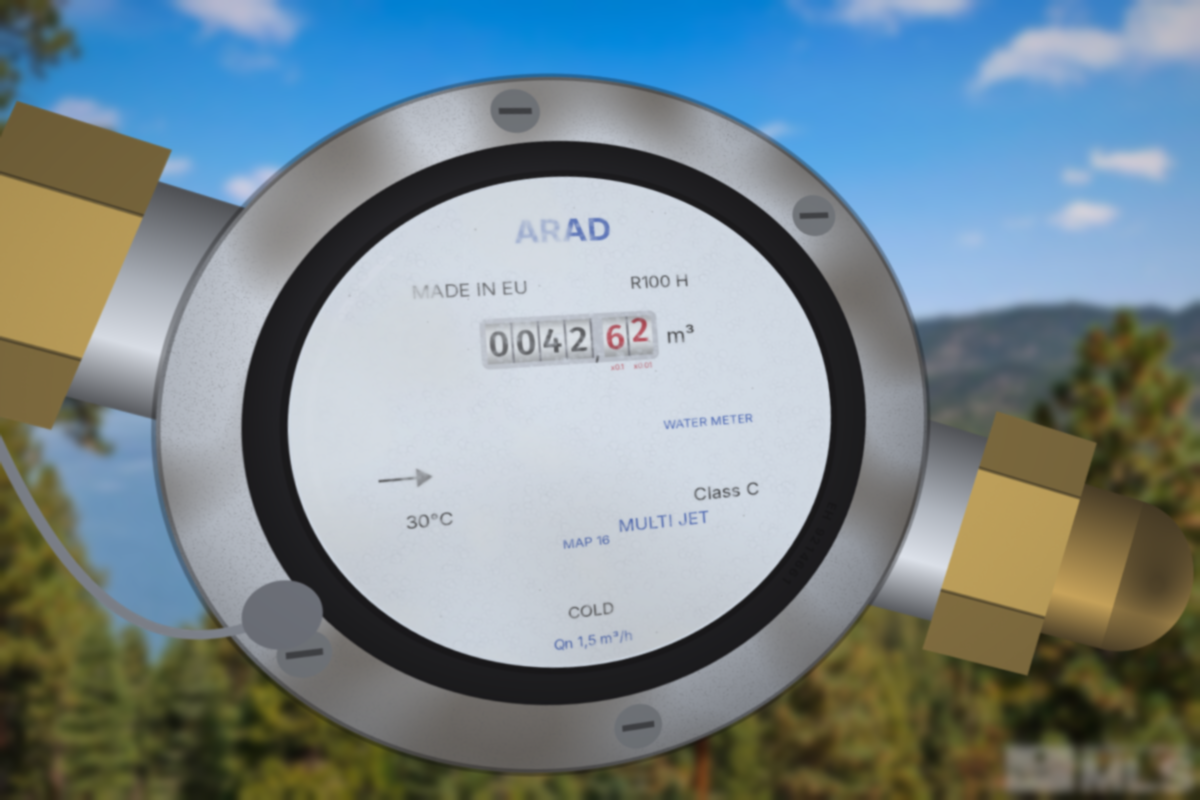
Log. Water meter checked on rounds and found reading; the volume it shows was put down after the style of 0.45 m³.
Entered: 42.62 m³
